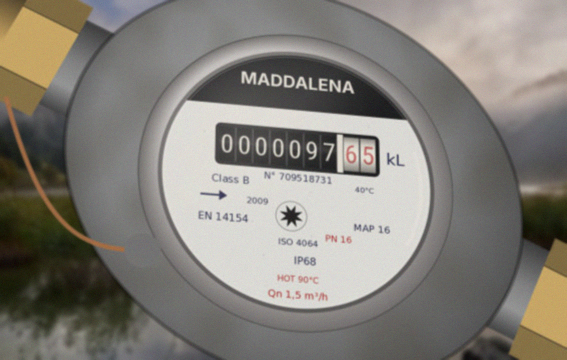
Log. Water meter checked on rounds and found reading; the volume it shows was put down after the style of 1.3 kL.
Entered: 97.65 kL
